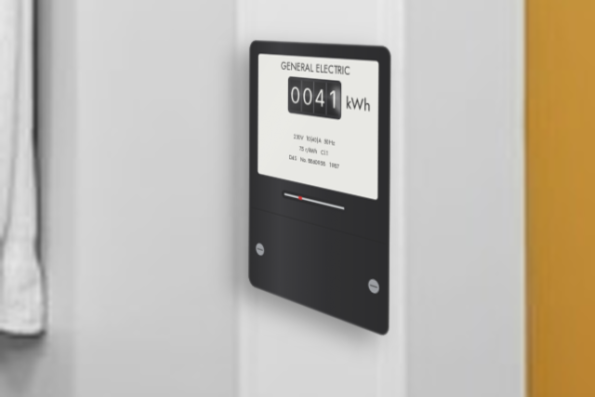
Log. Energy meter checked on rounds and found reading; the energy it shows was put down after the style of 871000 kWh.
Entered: 41 kWh
